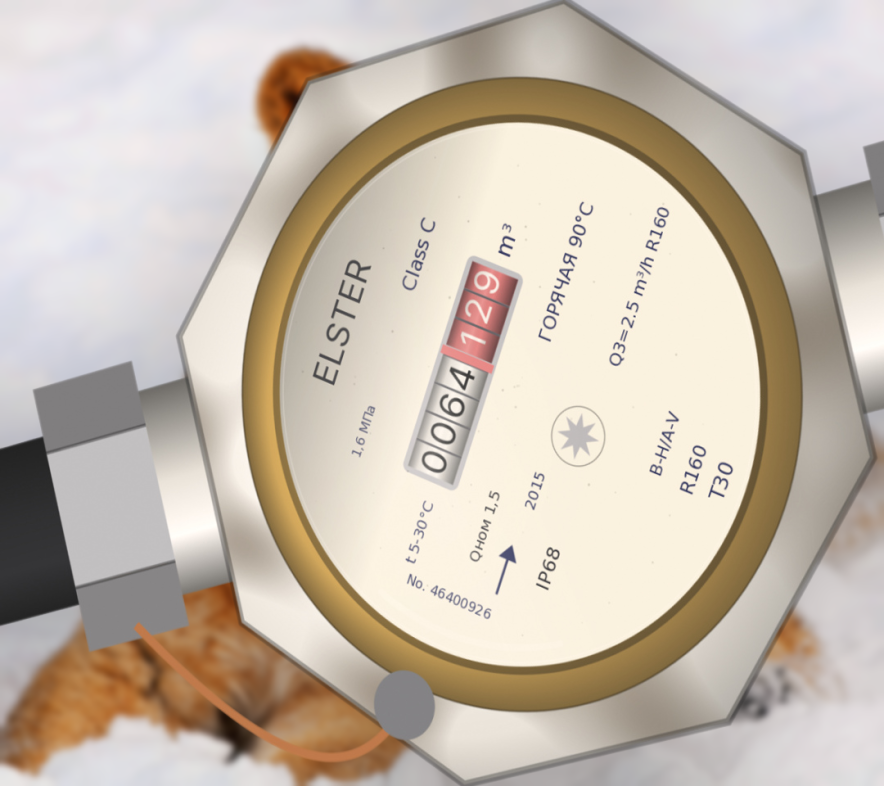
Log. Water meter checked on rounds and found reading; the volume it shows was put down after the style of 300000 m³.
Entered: 64.129 m³
